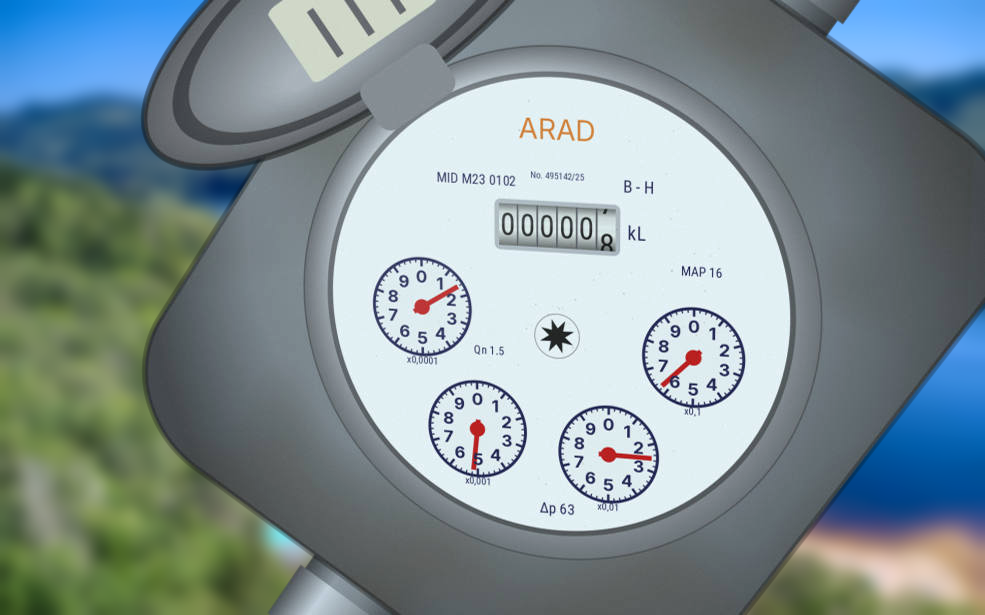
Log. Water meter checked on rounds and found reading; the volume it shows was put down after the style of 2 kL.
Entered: 7.6251 kL
